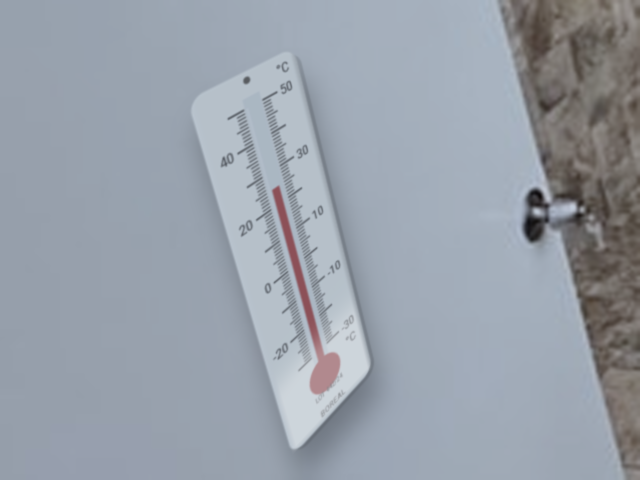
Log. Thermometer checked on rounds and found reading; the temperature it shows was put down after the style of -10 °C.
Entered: 25 °C
